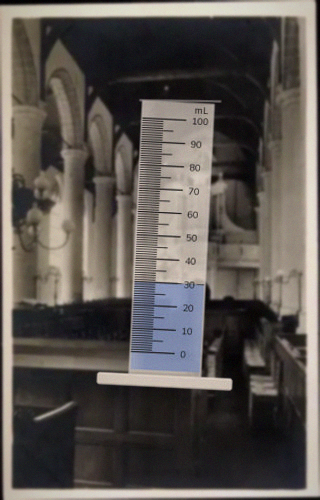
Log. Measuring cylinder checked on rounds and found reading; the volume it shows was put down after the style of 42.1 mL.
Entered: 30 mL
